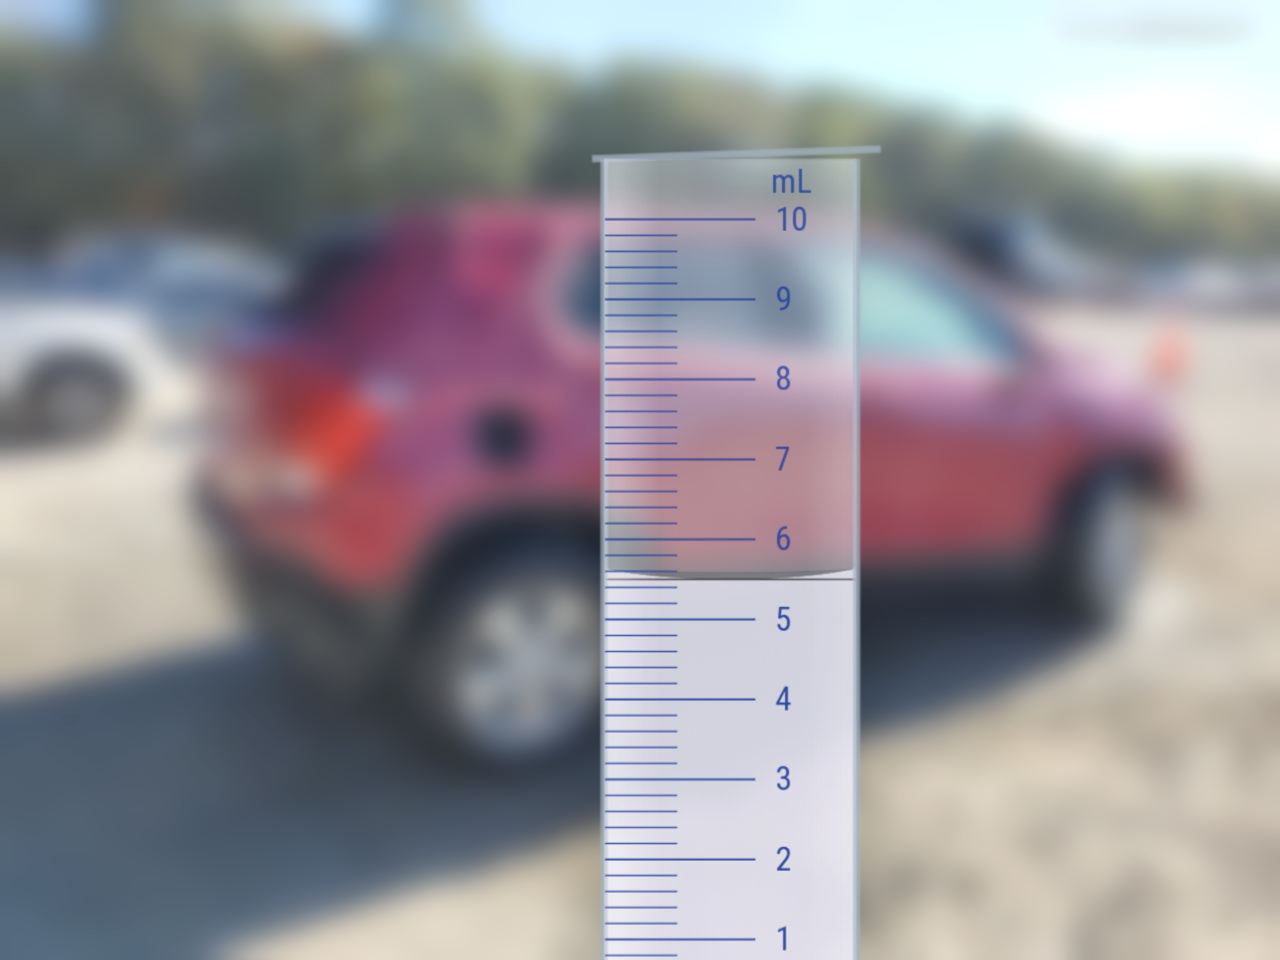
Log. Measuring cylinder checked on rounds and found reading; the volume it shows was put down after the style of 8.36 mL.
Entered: 5.5 mL
